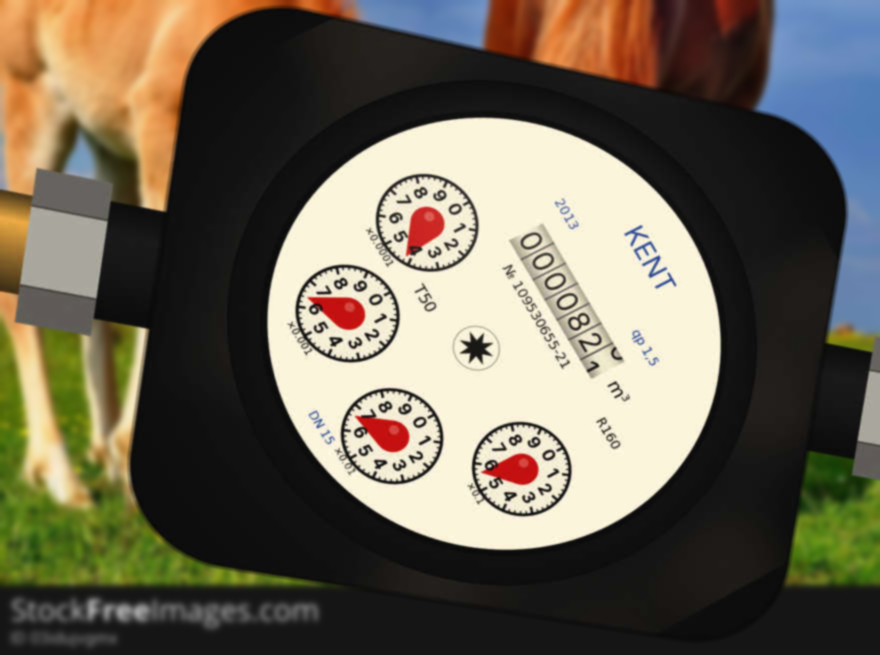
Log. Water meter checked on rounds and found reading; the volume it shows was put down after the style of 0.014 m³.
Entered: 820.5664 m³
